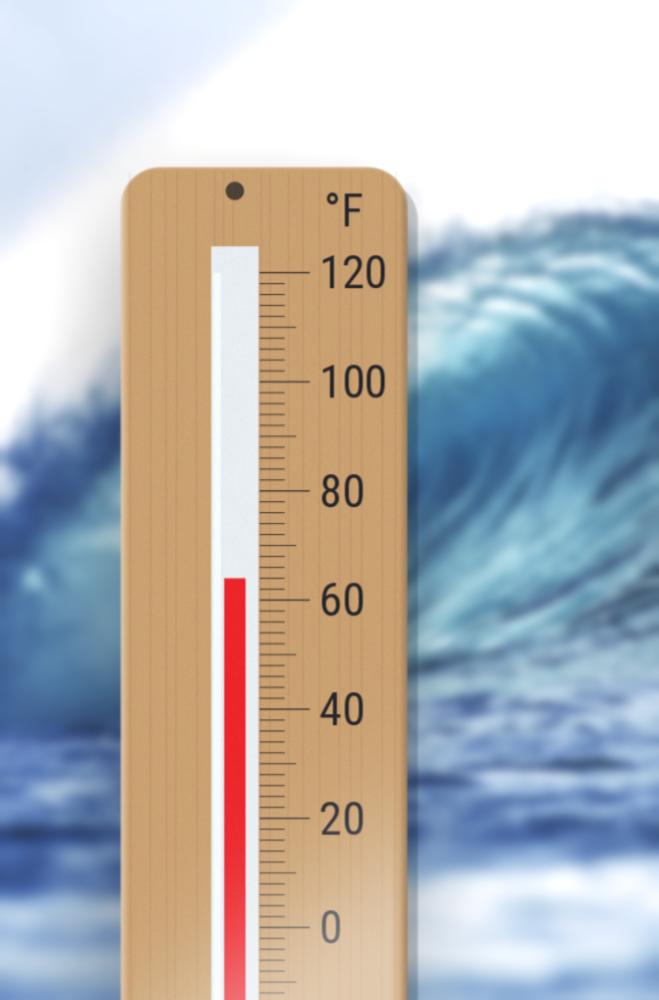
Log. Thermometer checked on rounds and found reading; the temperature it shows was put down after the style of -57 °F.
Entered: 64 °F
